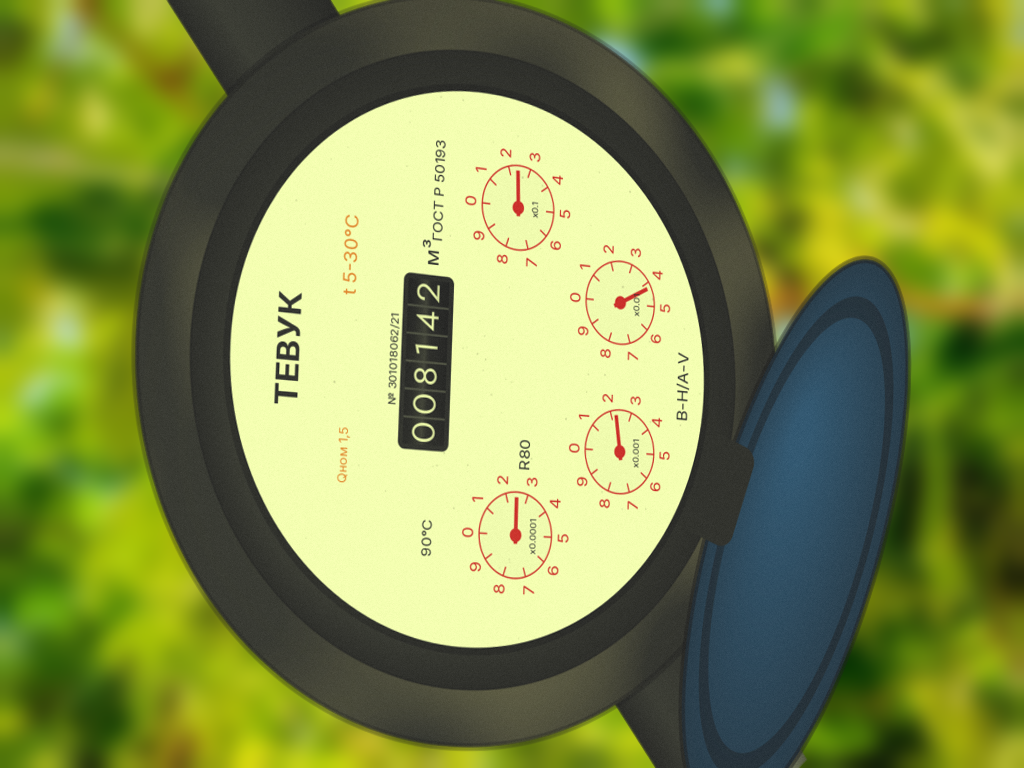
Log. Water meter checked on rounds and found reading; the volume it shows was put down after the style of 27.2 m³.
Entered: 8142.2422 m³
